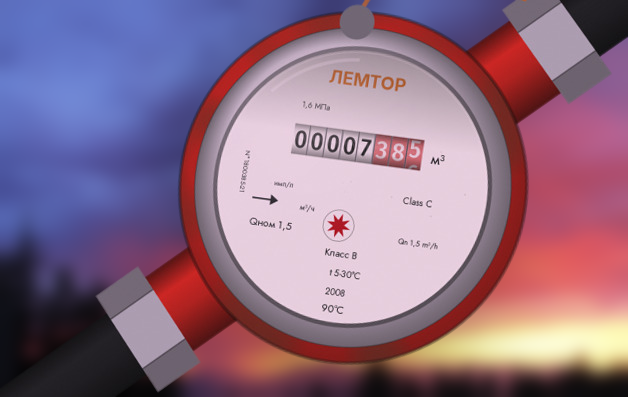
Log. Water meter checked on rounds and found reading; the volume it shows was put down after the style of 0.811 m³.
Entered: 7.385 m³
